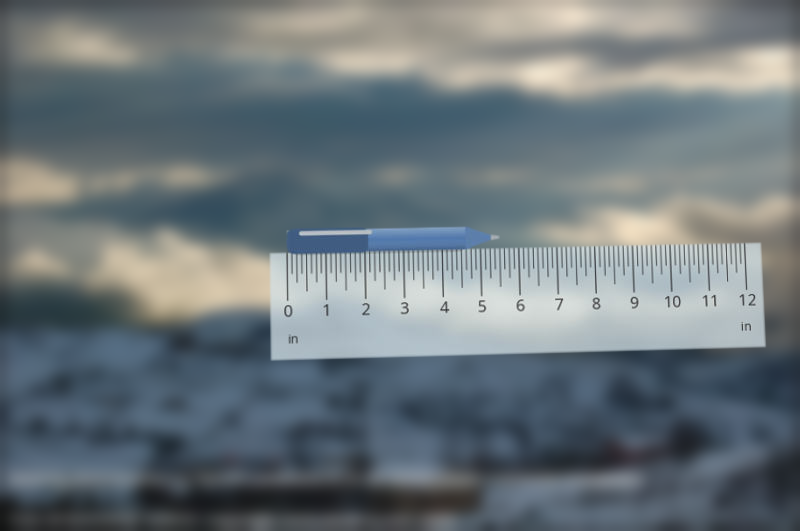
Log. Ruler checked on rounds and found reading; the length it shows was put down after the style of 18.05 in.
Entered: 5.5 in
